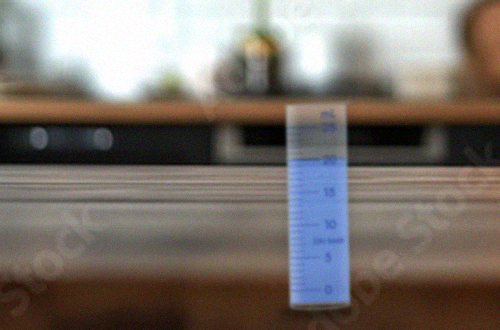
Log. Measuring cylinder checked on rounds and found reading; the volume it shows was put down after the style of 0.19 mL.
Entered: 20 mL
